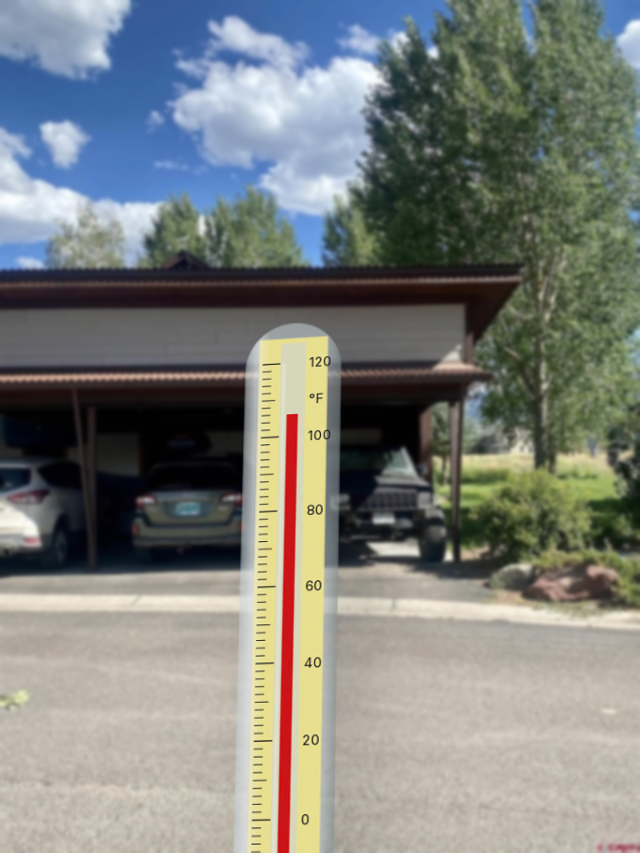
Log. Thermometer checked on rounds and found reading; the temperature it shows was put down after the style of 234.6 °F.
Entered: 106 °F
